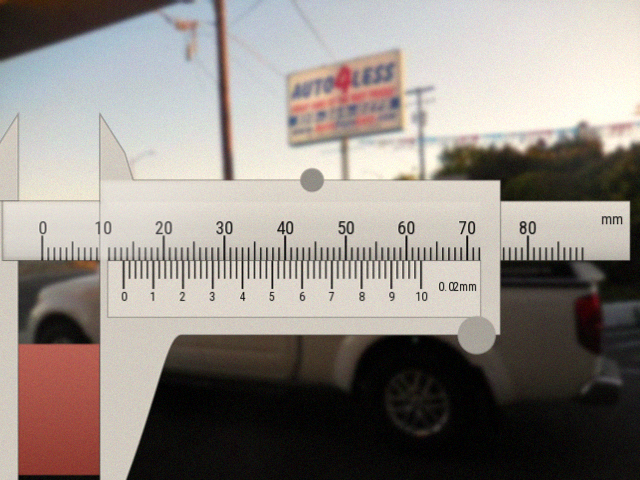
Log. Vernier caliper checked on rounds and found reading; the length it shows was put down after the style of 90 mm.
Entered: 13.4 mm
